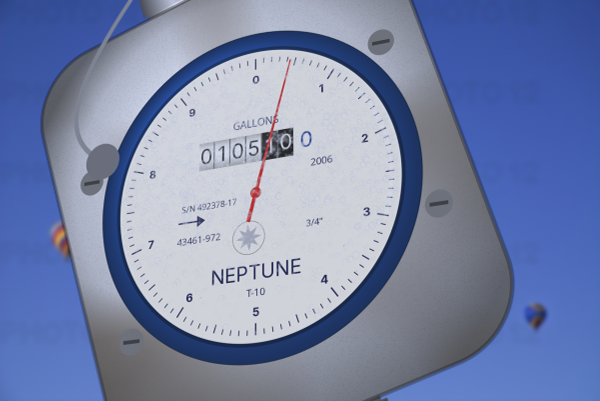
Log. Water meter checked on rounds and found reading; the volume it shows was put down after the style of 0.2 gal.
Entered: 105100.4 gal
